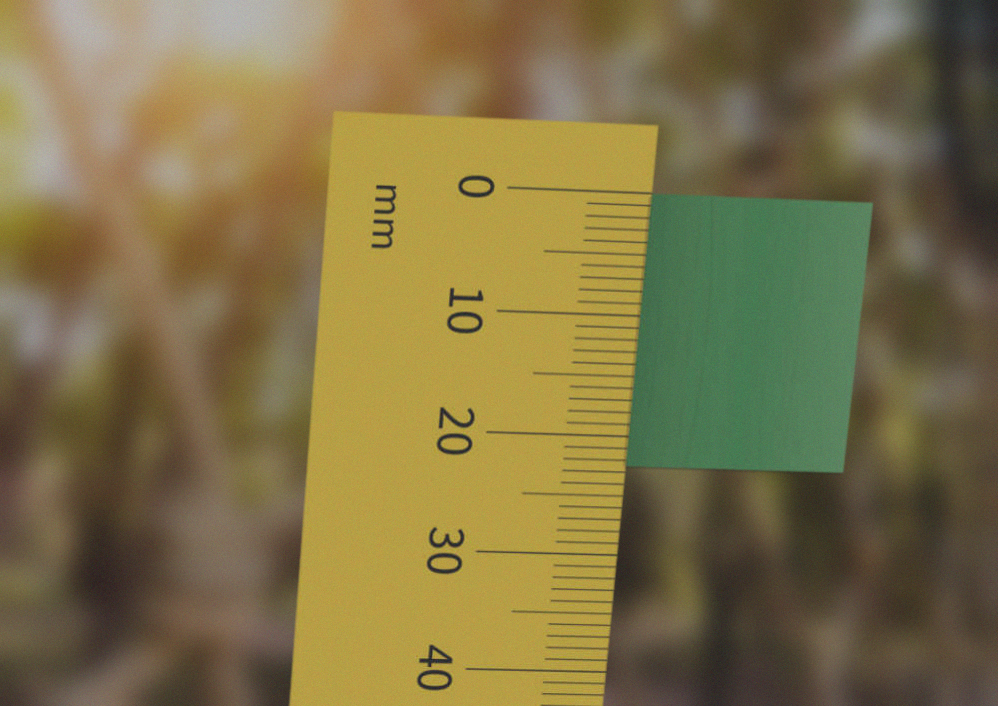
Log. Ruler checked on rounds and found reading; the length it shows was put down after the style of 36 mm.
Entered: 22.5 mm
